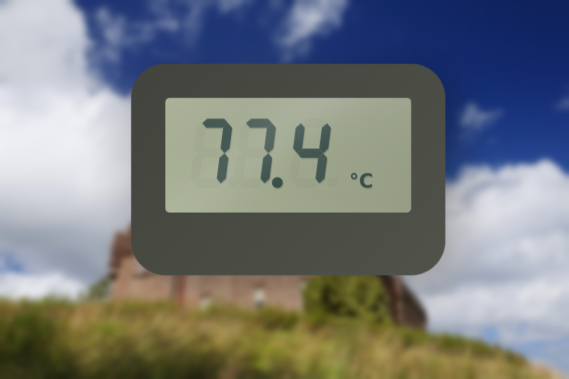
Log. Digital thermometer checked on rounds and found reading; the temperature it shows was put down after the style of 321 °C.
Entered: 77.4 °C
